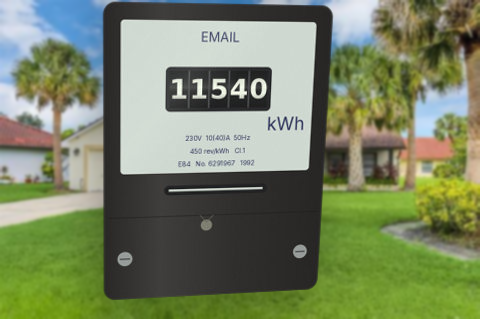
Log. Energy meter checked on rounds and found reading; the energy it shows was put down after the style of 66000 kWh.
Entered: 11540 kWh
